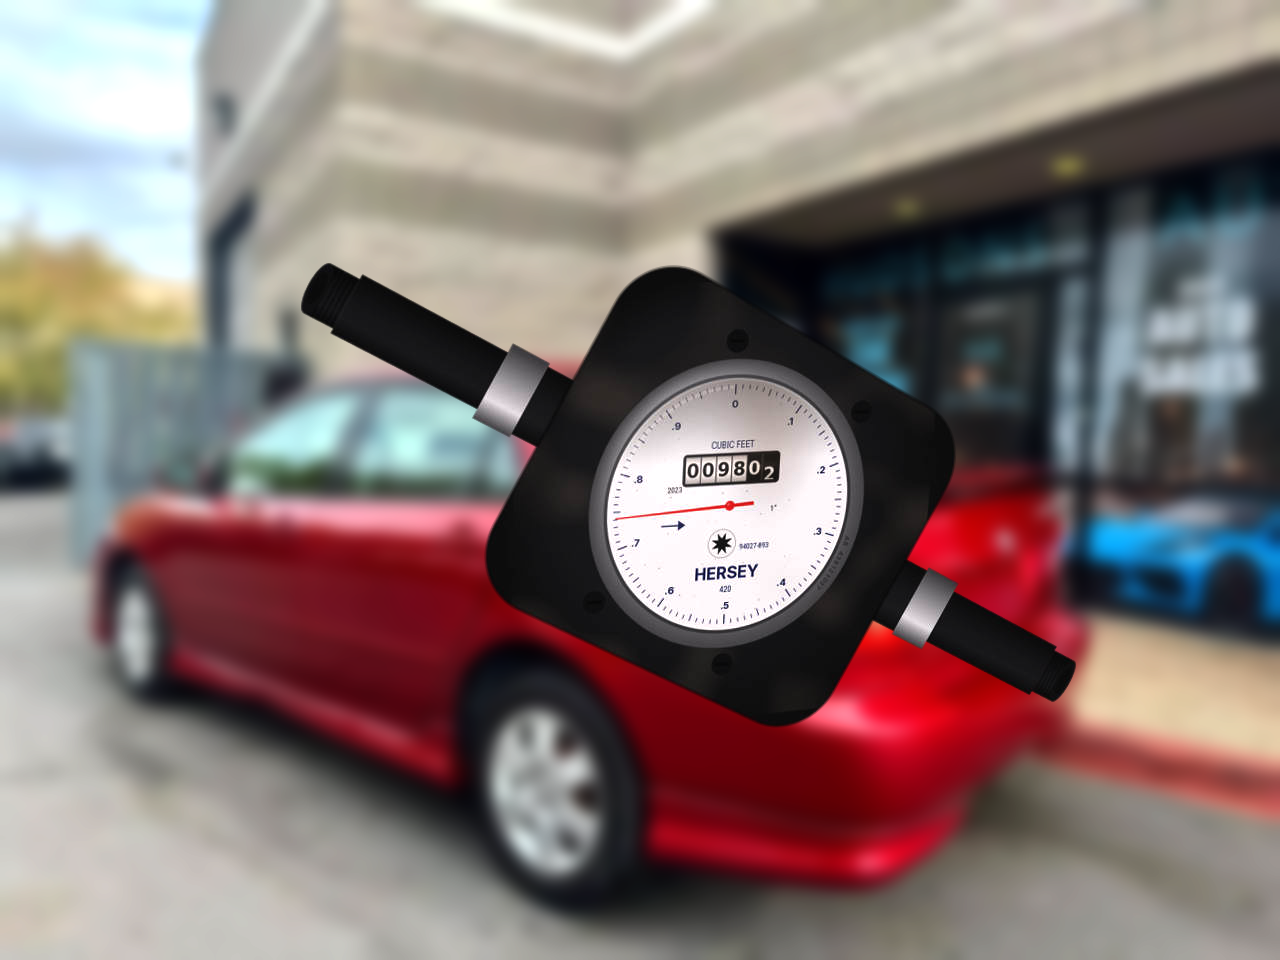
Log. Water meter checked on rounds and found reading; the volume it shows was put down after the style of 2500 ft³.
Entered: 9801.74 ft³
